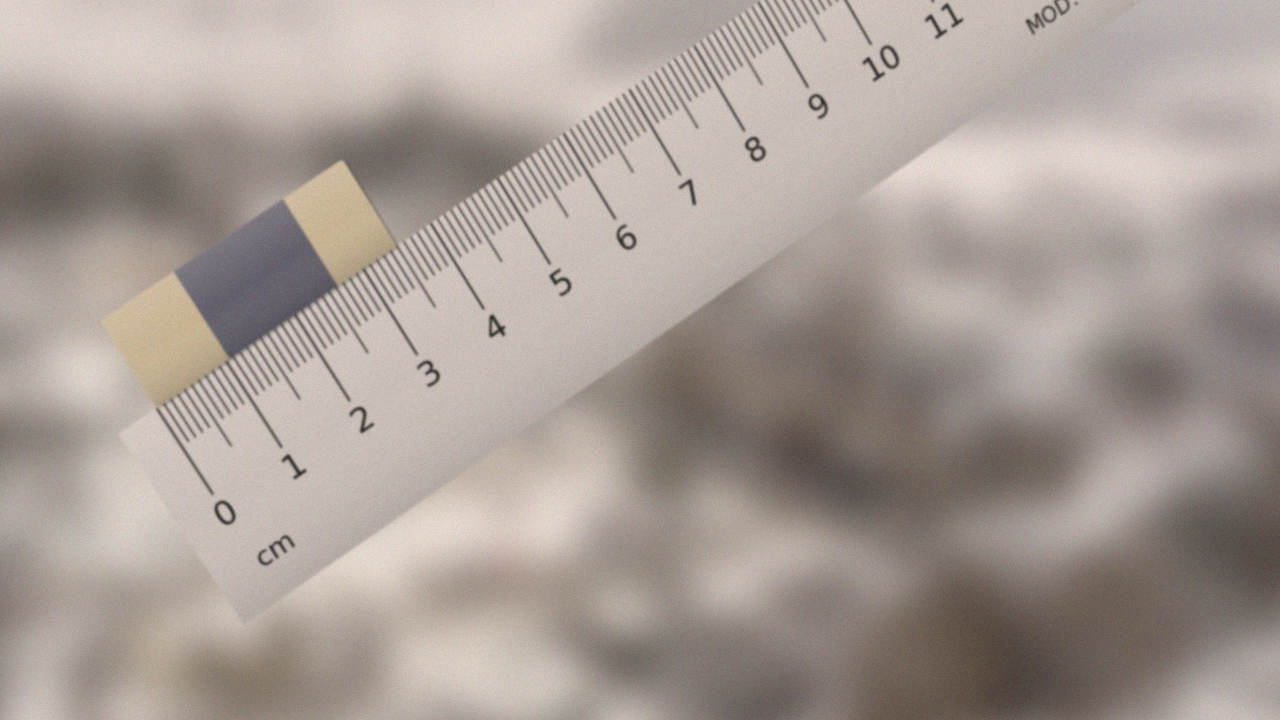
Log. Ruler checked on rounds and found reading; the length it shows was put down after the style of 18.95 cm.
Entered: 3.5 cm
